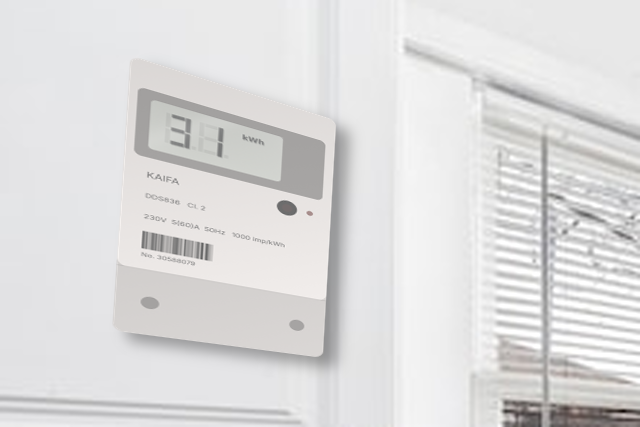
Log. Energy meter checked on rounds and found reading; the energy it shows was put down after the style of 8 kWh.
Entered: 31 kWh
